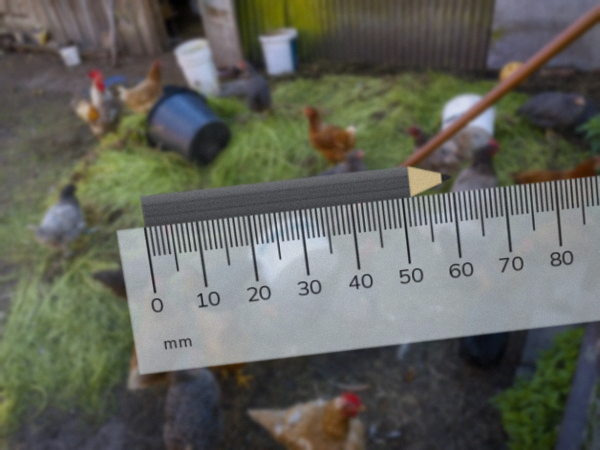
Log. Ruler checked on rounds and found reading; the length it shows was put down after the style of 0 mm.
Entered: 60 mm
